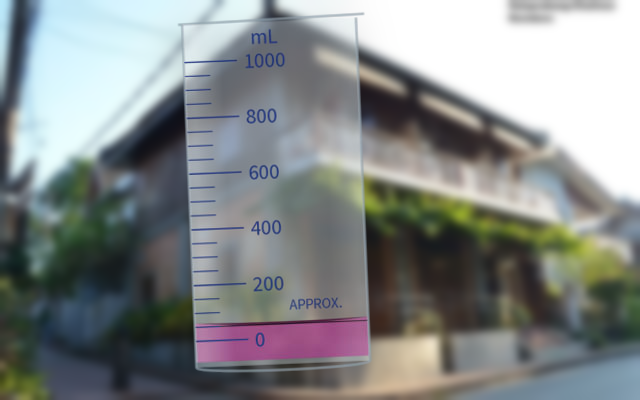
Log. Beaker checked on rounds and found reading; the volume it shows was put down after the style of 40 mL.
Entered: 50 mL
